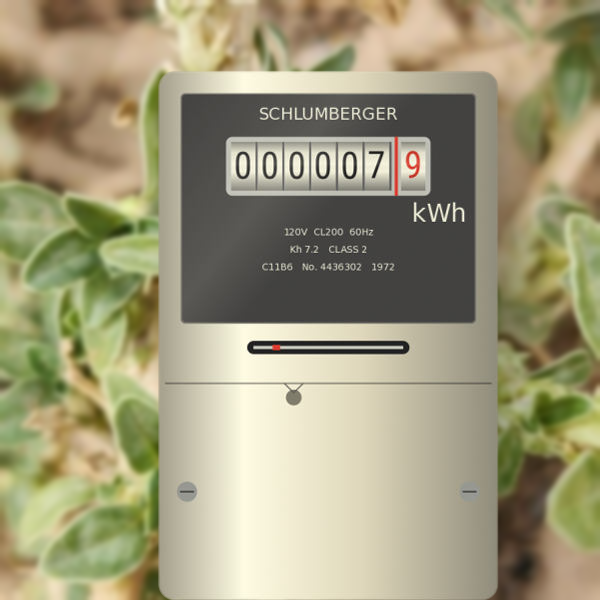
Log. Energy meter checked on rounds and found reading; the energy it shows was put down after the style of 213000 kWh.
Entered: 7.9 kWh
